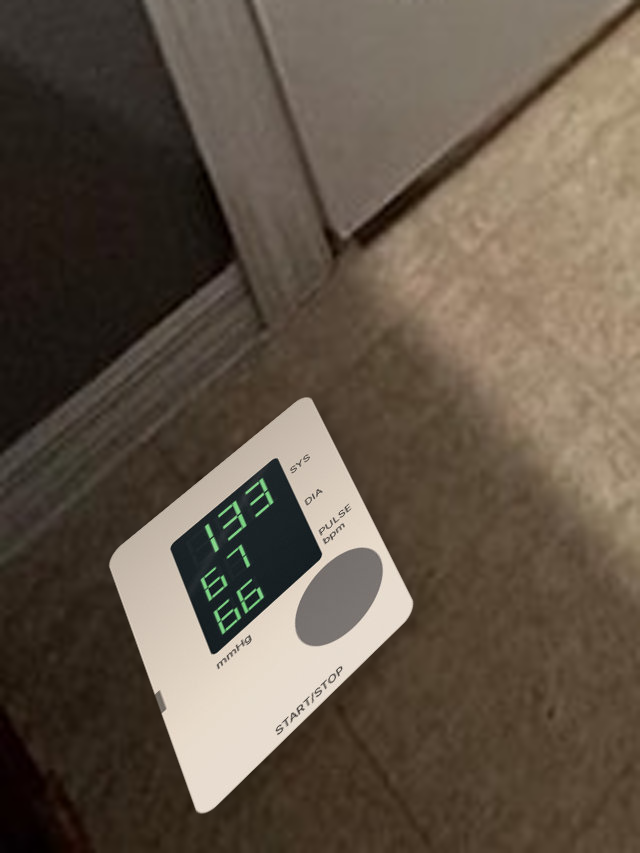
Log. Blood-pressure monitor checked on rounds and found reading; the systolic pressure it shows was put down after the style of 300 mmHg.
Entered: 133 mmHg
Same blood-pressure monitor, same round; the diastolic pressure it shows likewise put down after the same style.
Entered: 67 mmHg
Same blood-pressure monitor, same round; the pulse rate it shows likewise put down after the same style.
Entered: 66 bpm
